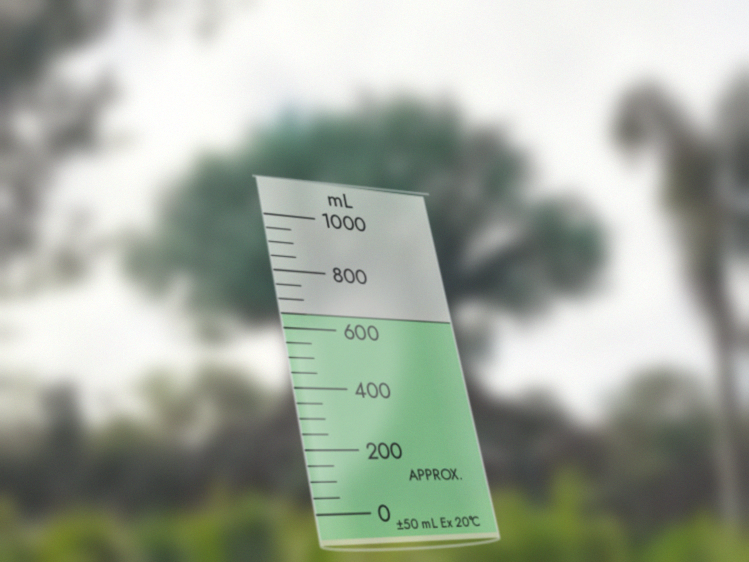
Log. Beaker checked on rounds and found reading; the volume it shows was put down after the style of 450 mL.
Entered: 650 mL
